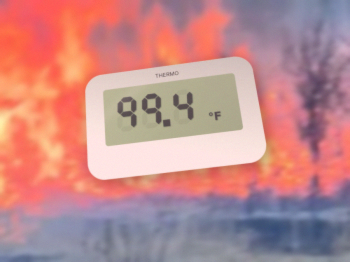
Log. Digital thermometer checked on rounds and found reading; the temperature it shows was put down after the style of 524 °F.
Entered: 99.4 °F
